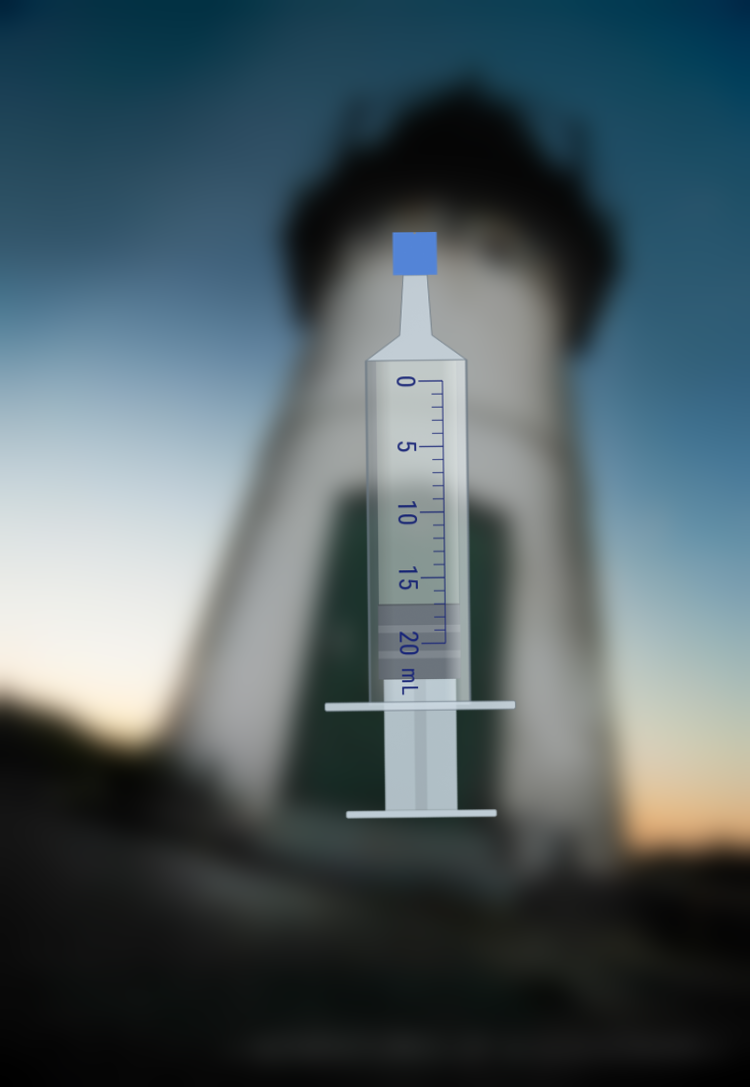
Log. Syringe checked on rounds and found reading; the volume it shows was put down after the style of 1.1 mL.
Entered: 17 mL
